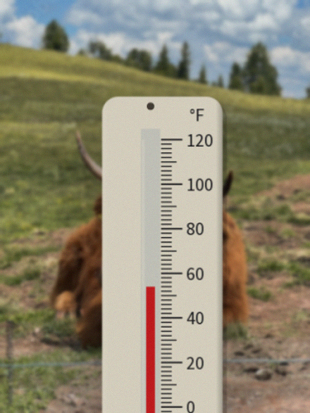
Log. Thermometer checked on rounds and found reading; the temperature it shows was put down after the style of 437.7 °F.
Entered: 54 °F
